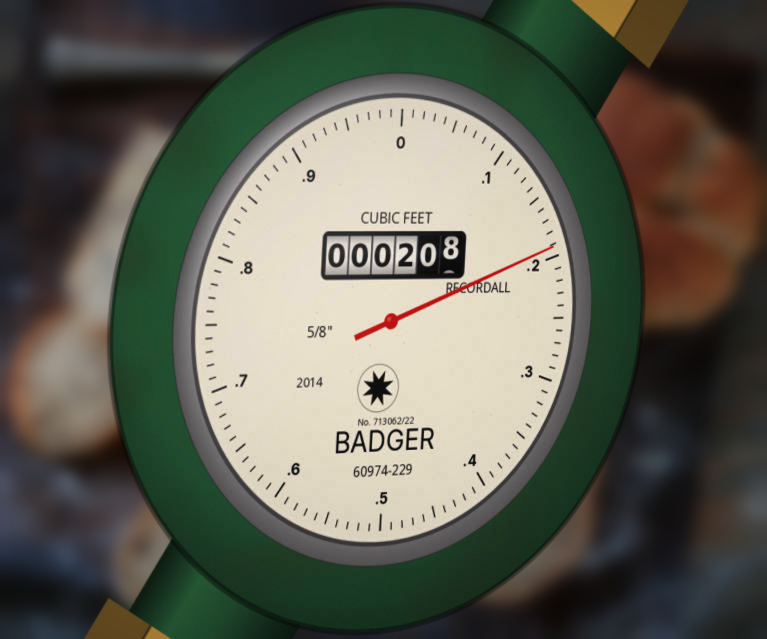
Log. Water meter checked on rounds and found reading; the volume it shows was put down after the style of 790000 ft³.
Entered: 208.19 ft³
